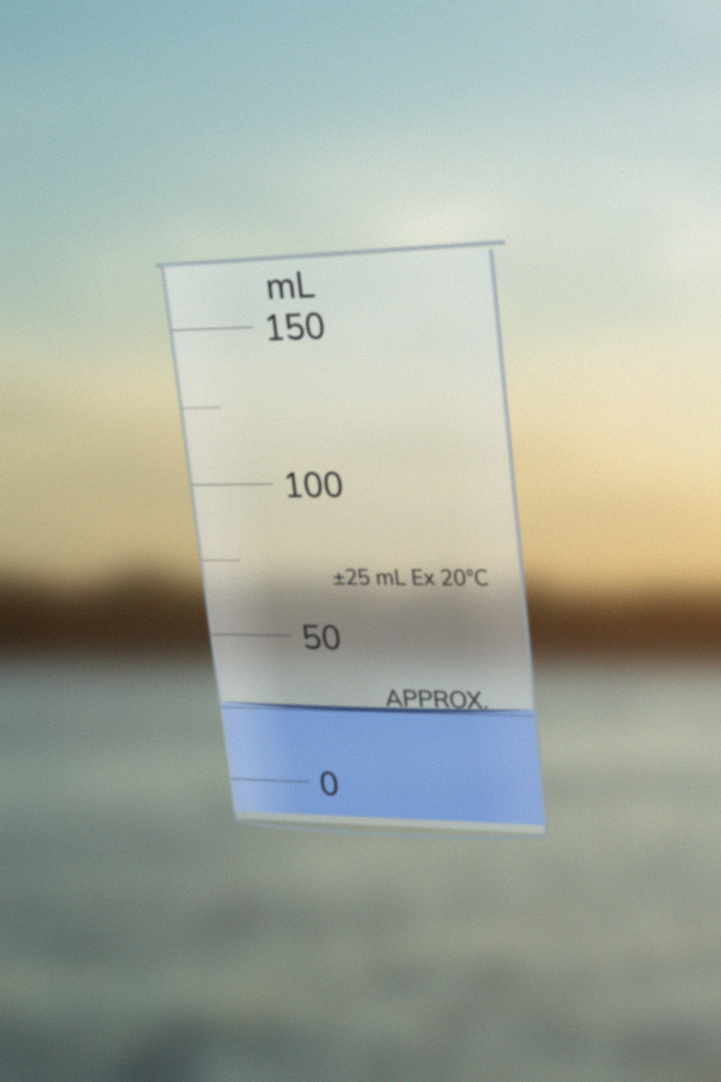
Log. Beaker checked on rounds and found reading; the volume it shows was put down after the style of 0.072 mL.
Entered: 25 mL
